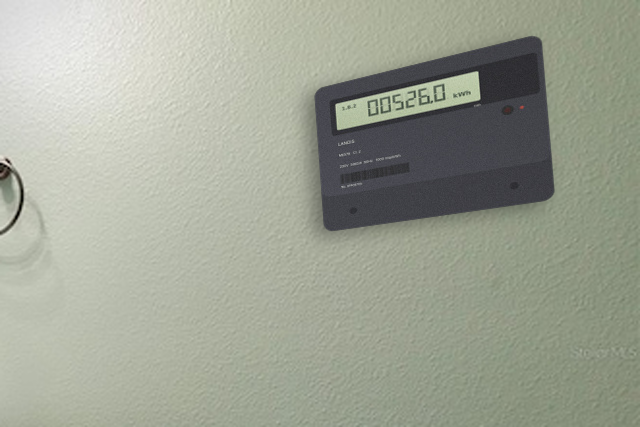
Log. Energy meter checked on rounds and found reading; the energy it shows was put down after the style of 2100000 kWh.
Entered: 526.0 kWh
